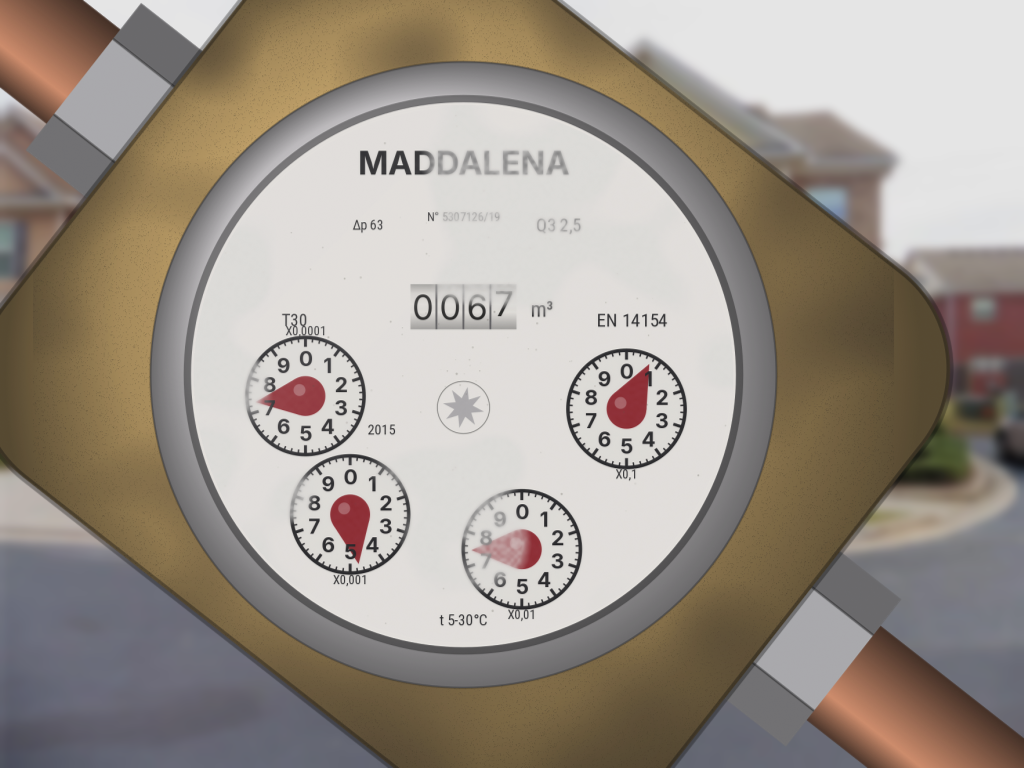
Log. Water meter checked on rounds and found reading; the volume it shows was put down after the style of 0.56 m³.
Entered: 67.0747 m³
